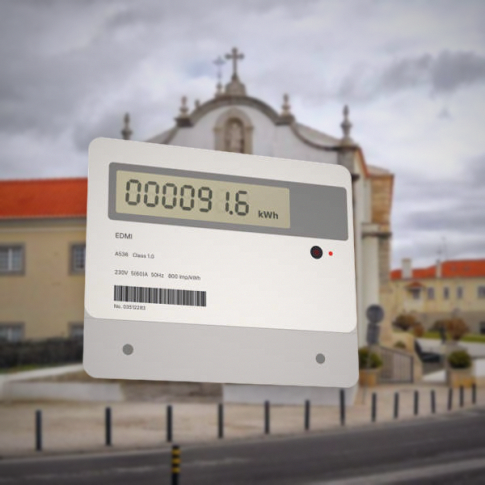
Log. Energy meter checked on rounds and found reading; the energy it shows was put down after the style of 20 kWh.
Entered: 91.6 kWh
